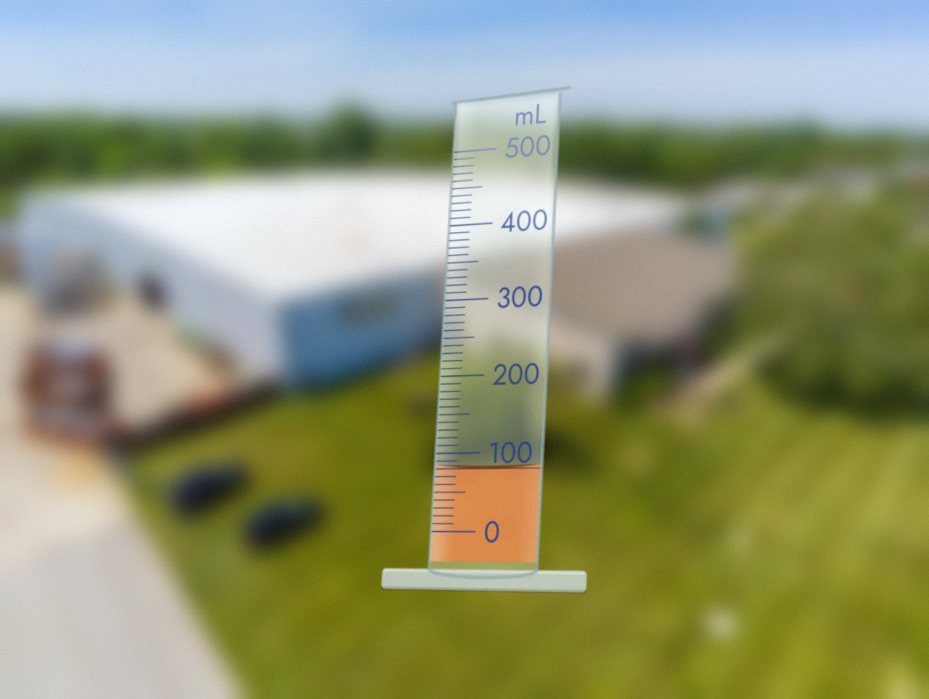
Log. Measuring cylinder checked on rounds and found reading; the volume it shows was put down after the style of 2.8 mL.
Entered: 80 mL
